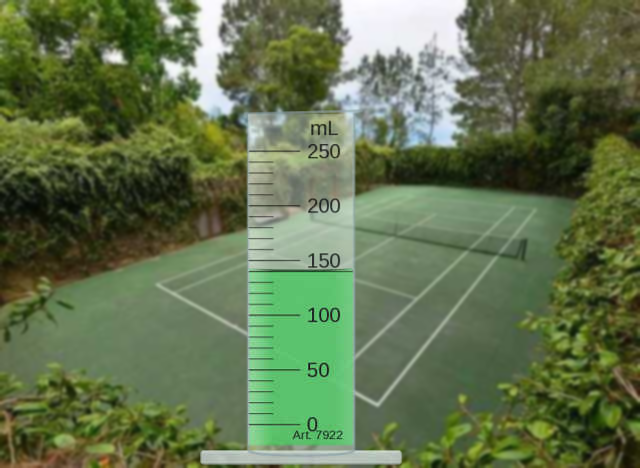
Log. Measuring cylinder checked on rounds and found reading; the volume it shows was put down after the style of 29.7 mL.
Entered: 140 mL
